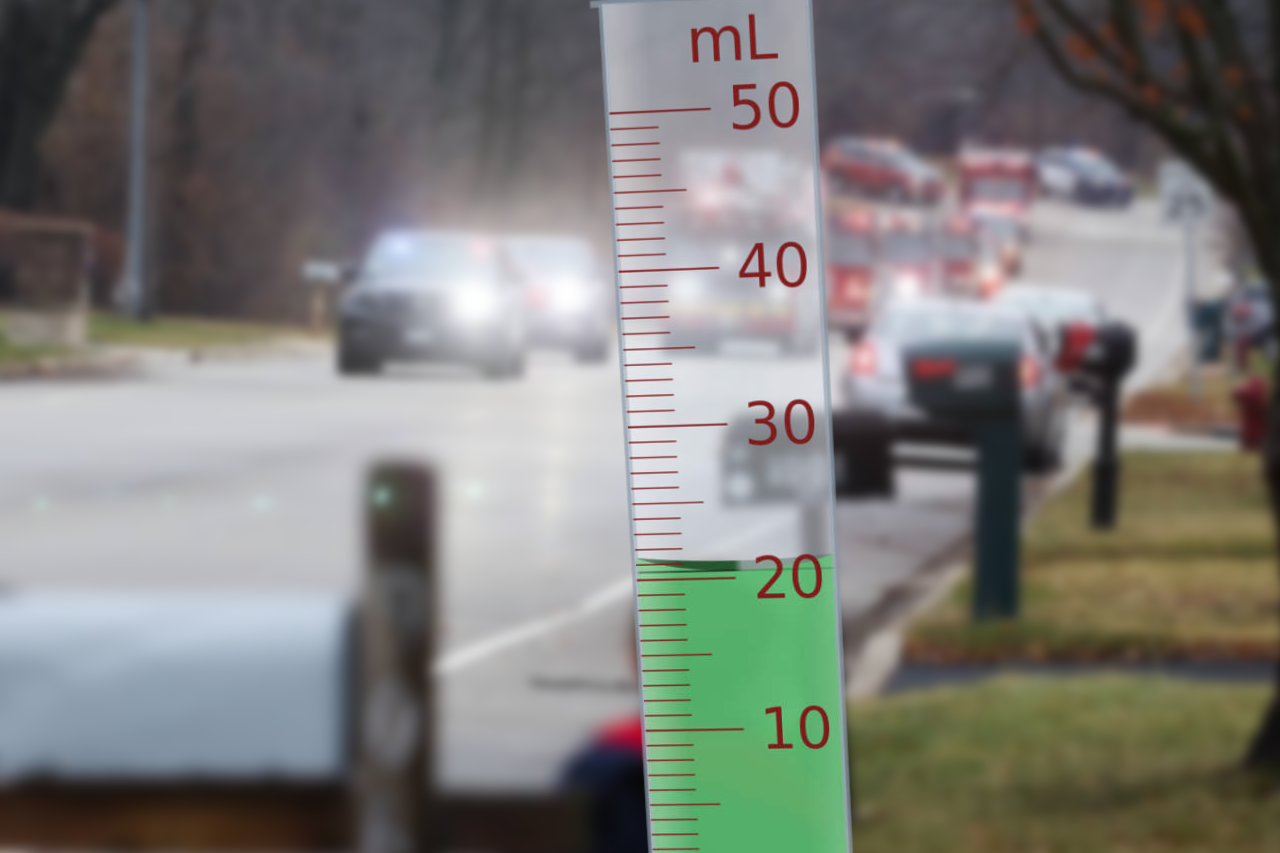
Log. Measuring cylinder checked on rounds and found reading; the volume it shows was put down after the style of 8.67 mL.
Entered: 20.5 mL
